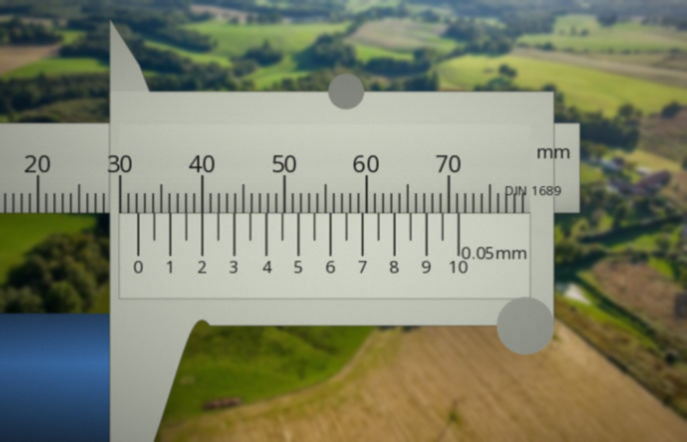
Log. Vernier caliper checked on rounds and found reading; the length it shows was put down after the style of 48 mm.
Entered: 32.2 mm
